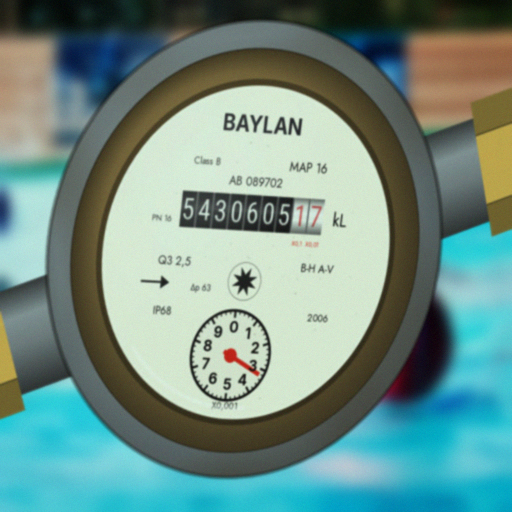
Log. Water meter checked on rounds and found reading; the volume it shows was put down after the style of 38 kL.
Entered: 5430605.173 kL
